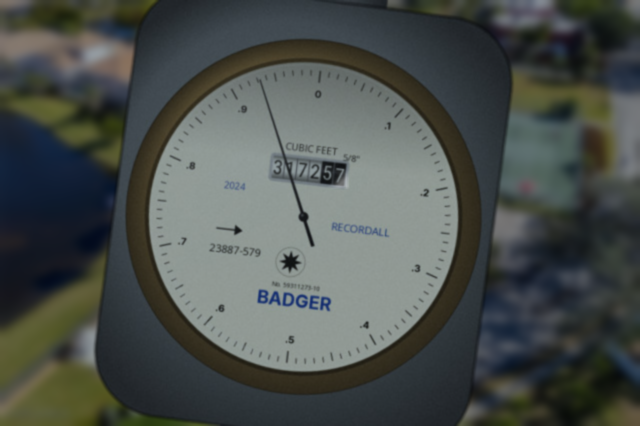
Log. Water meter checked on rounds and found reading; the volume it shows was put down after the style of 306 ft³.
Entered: 317256.93 ft³
